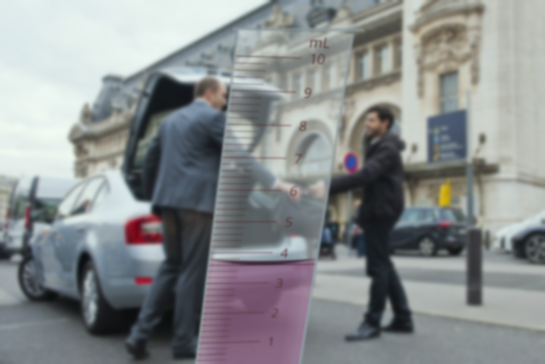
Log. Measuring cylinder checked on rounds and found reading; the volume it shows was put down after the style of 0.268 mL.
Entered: 3.6 mL
